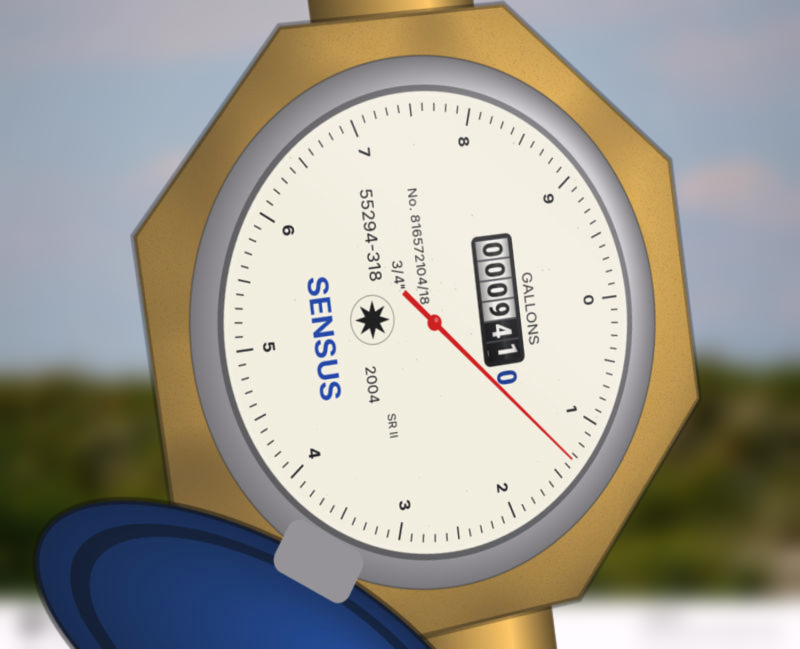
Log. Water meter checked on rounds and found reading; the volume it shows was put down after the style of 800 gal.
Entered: 9411.3 gal
